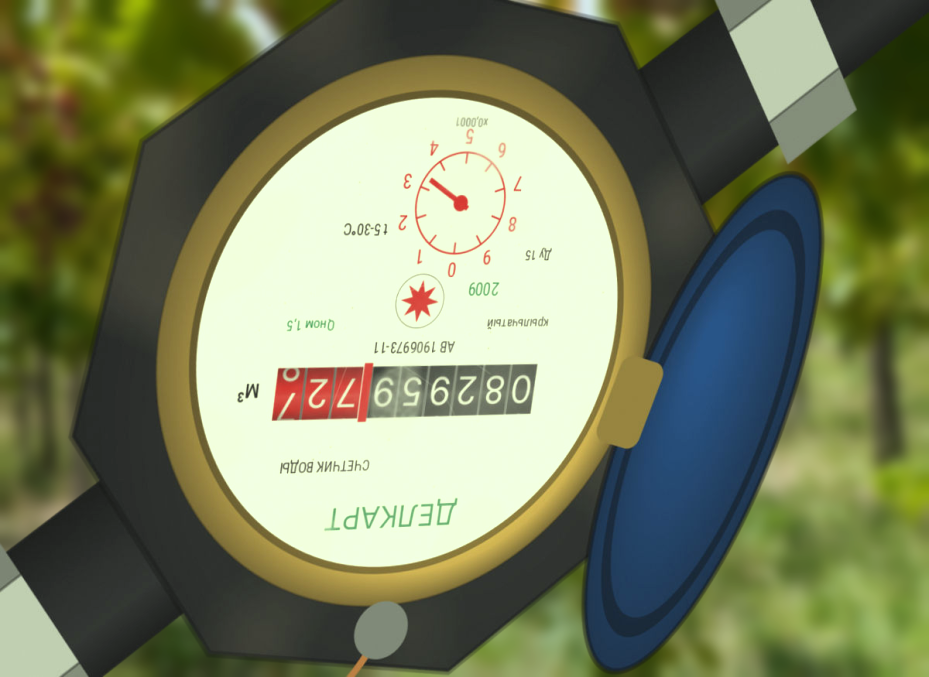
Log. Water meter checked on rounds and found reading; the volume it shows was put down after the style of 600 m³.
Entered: 82959.7273 m³
